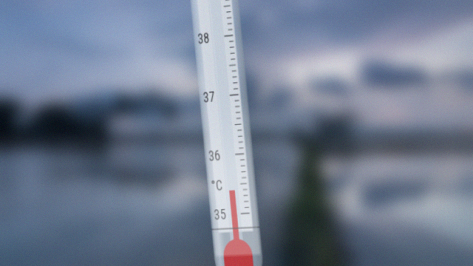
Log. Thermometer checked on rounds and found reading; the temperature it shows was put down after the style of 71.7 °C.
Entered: 35.4 °C
